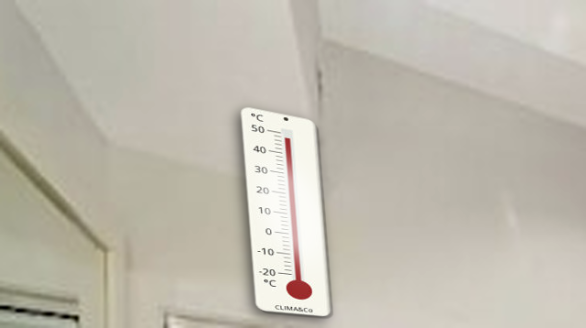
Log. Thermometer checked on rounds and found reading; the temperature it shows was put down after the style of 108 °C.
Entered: 48 °C
